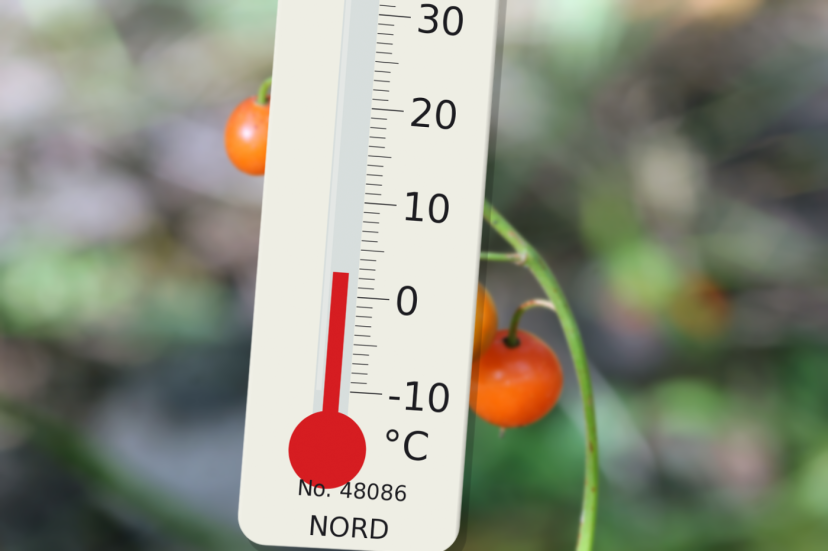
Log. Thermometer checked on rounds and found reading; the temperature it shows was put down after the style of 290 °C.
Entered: 2.5 °C
